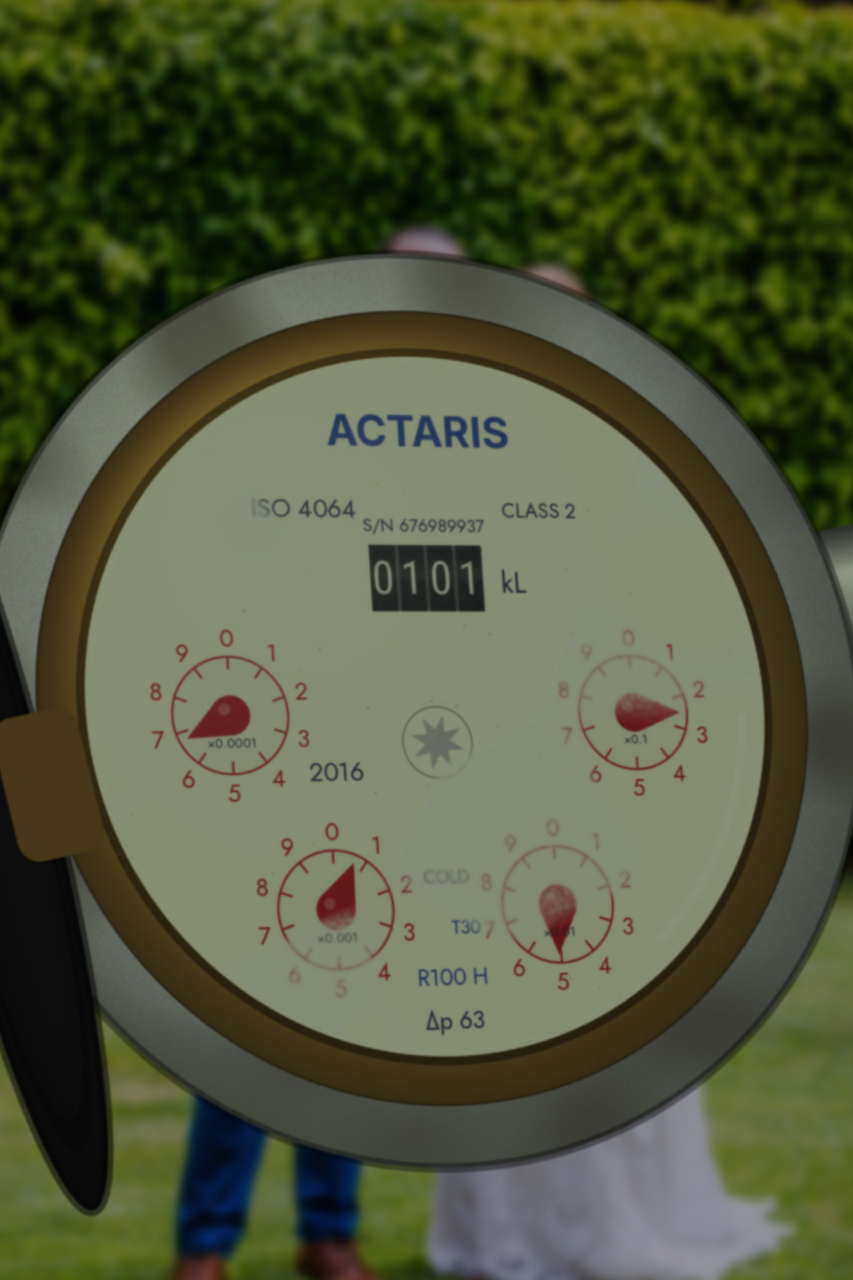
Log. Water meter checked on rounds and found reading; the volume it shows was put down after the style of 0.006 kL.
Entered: 101.2506 kL
